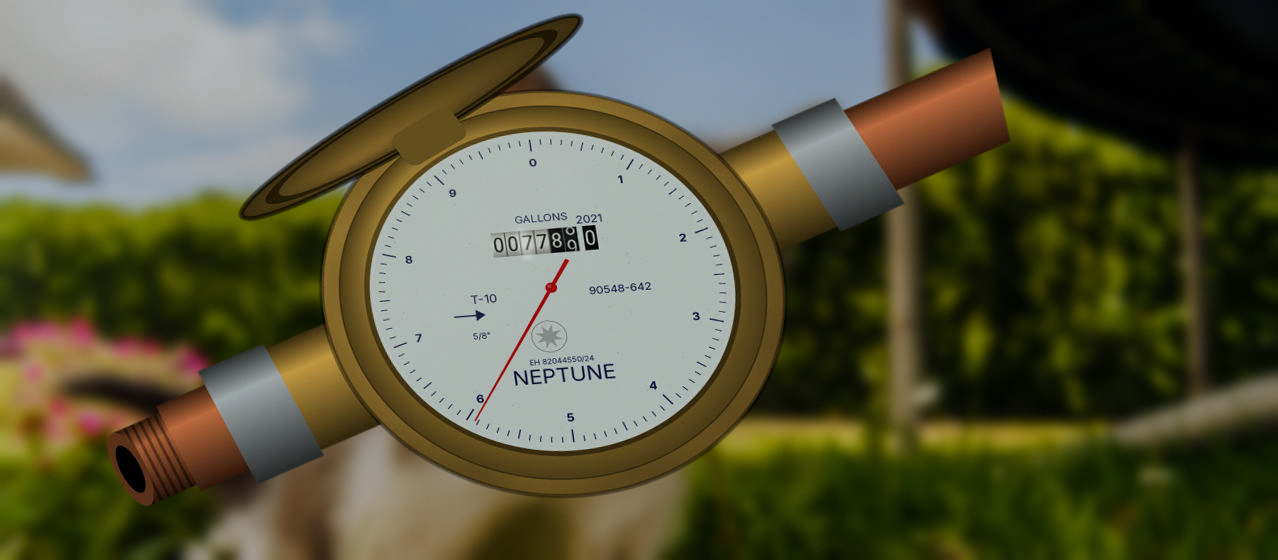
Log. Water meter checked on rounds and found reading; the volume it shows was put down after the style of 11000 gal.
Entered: 77885.9 gal
